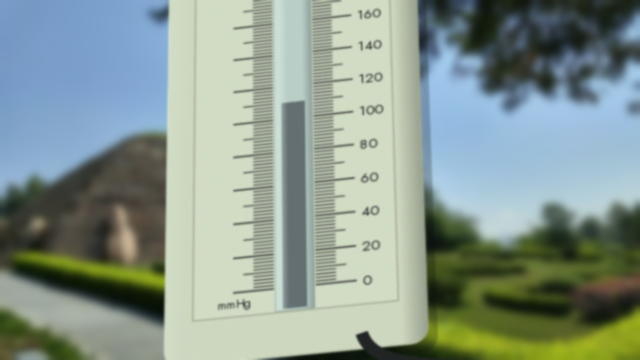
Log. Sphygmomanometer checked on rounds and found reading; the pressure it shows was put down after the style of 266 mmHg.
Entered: 110 mmHg
